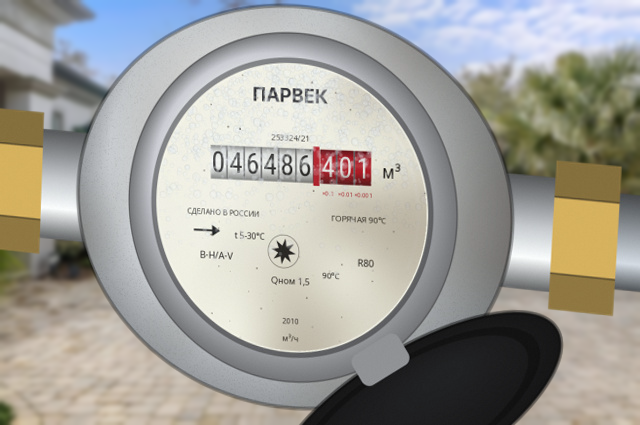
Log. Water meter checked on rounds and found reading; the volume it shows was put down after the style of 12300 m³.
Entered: 46486.401 m³
